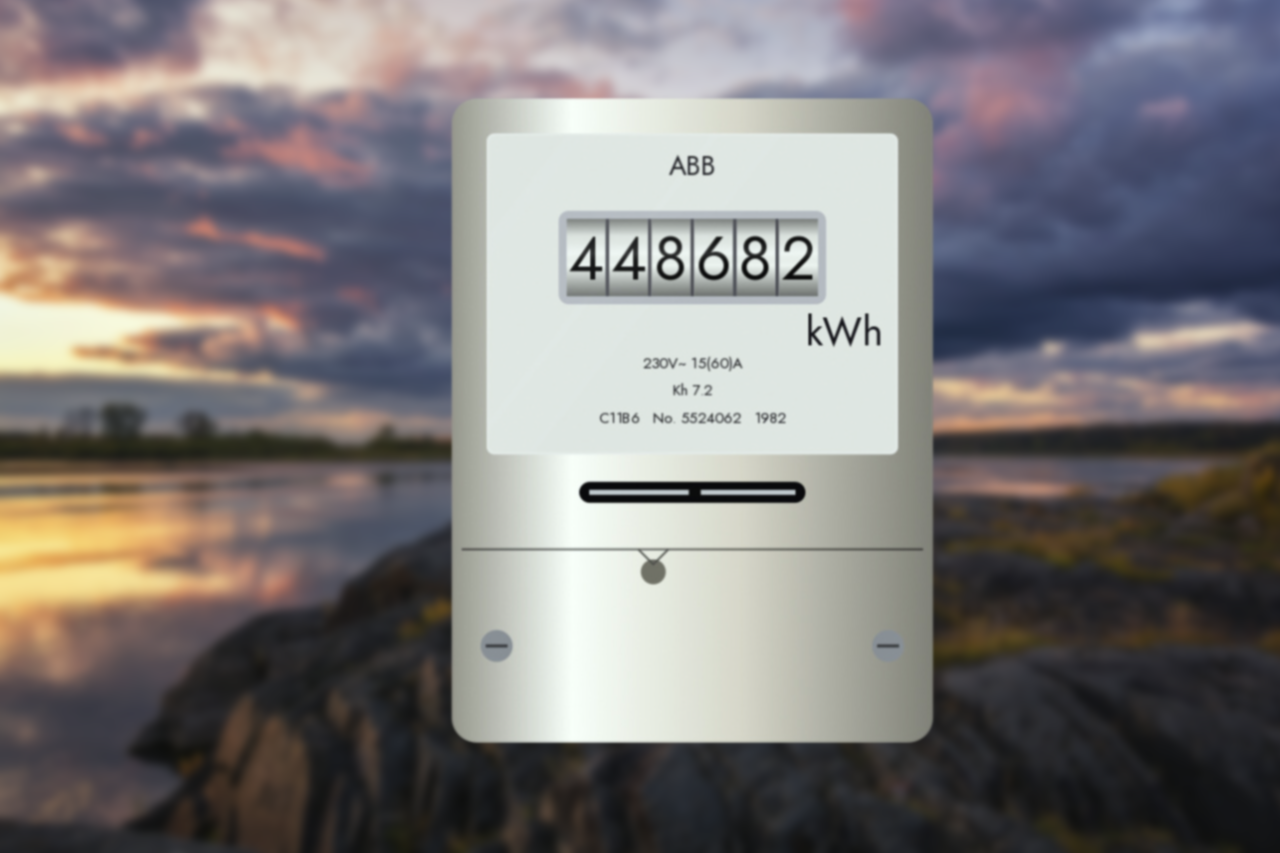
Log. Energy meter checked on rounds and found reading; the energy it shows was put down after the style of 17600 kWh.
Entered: 448682 kWh
